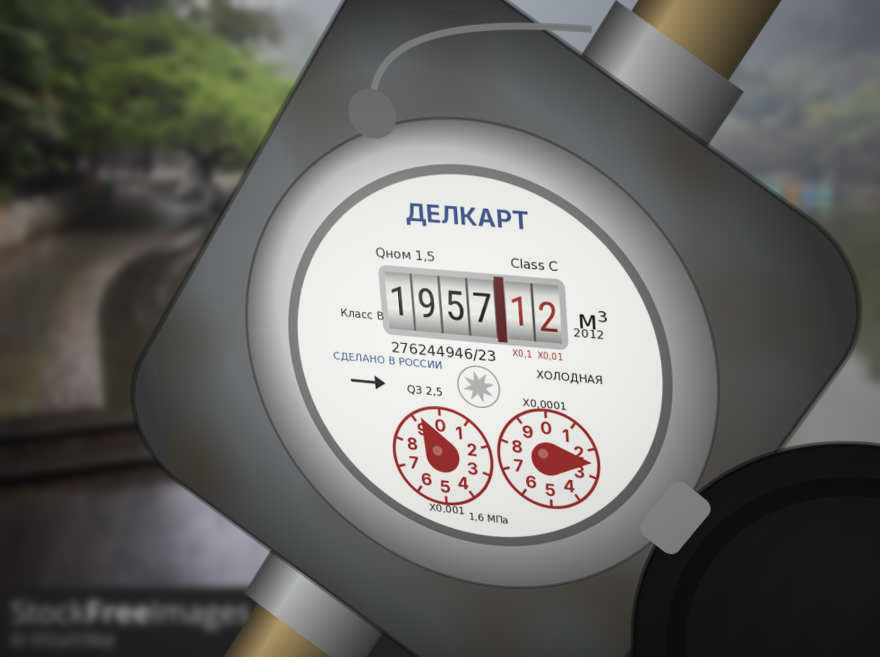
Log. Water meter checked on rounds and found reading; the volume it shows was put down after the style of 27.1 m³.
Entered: 1957.1192 m³
